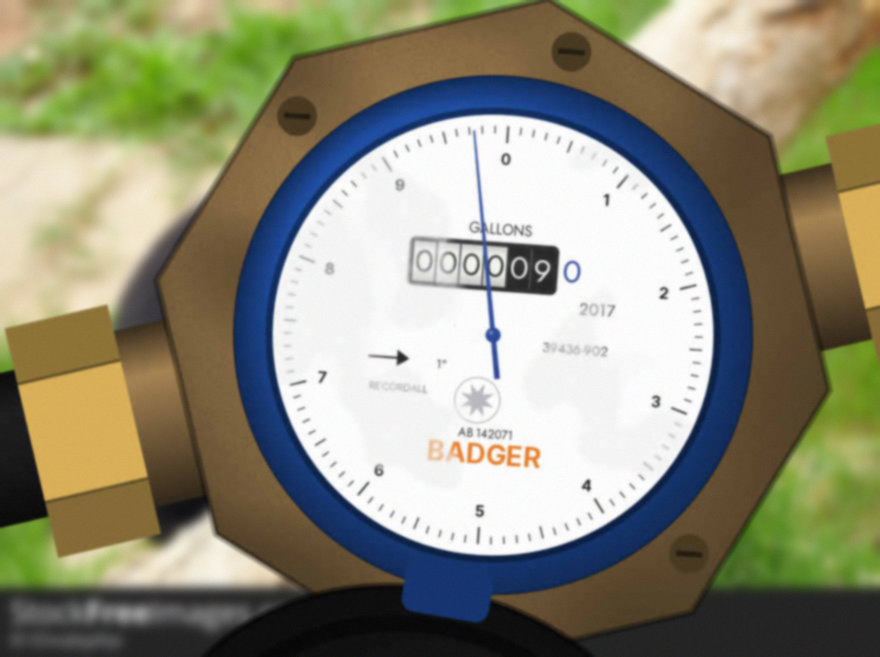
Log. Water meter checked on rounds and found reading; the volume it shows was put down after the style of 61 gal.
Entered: 89.7 gal
